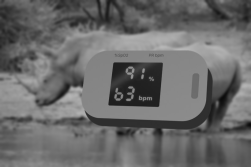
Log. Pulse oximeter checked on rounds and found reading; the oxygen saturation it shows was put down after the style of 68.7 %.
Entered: 91 %
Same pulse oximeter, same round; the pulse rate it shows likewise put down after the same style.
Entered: 63 bpm
